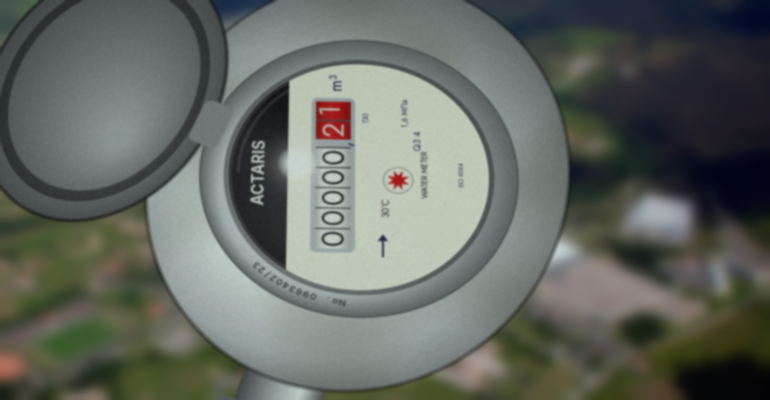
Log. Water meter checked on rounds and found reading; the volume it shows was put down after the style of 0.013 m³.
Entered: 0.21 m³
